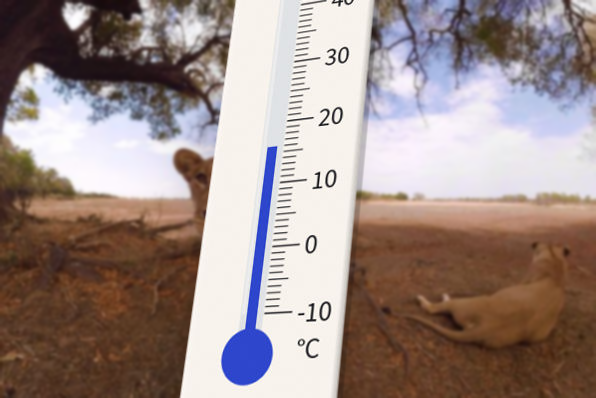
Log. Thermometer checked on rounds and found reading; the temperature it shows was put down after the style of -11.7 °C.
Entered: 16 °C
